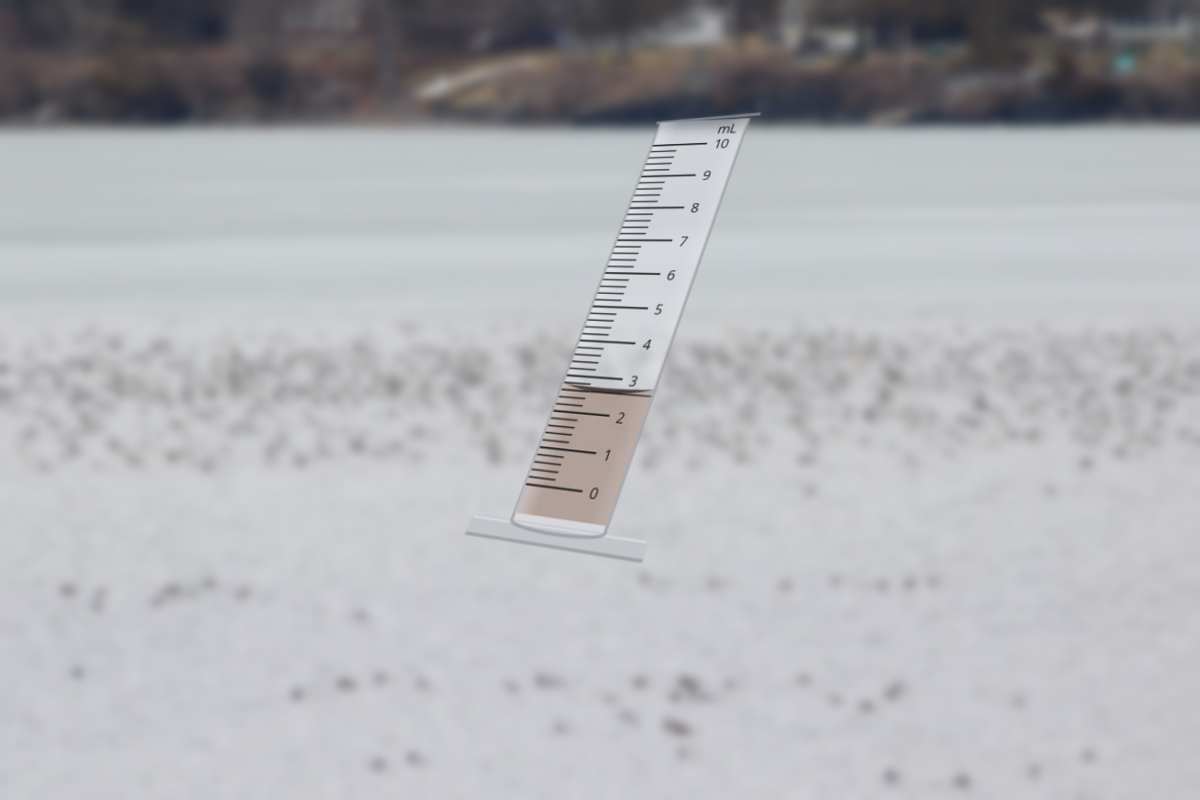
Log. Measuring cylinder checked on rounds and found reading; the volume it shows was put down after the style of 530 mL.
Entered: 2.6 mL
